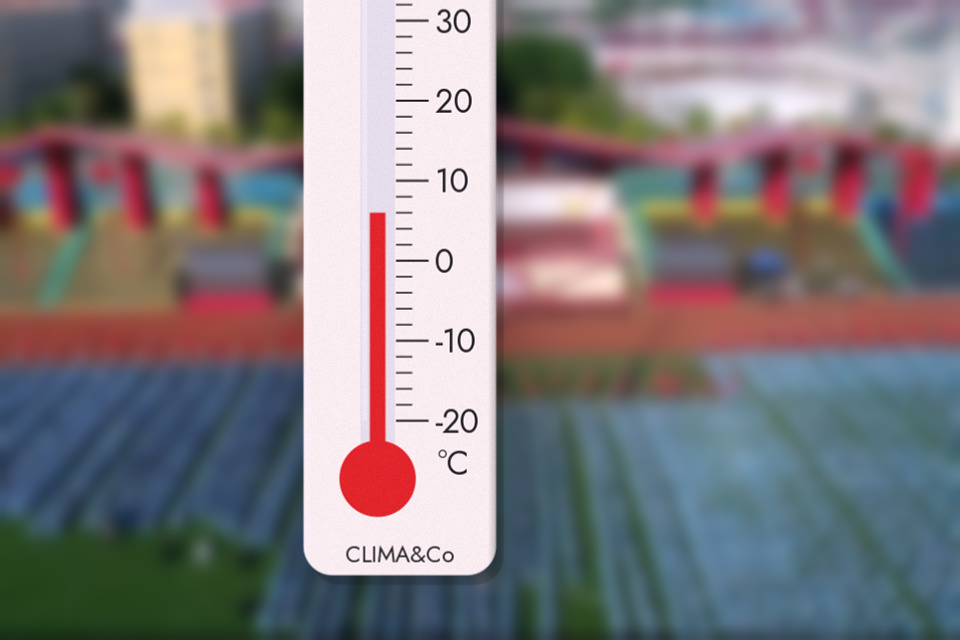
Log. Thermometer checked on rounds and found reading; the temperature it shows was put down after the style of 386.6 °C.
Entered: 6 °C
